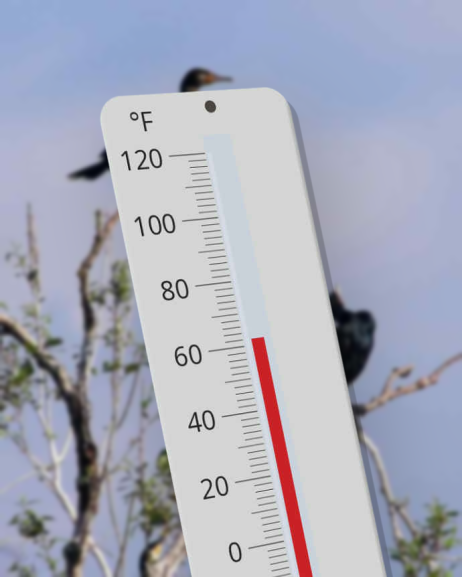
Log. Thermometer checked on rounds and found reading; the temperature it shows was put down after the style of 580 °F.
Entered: 62 °F
